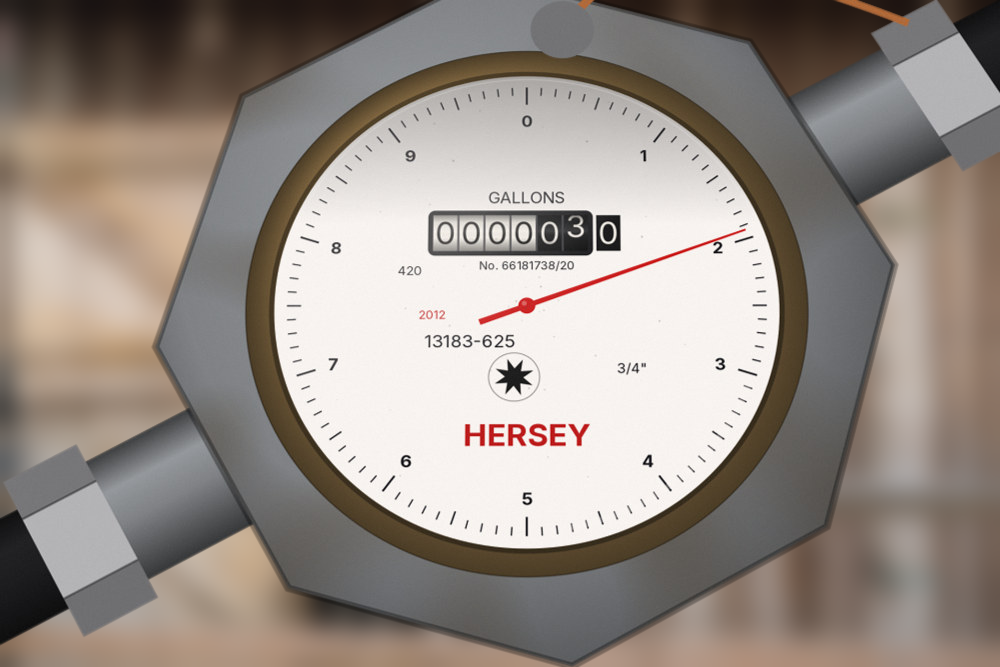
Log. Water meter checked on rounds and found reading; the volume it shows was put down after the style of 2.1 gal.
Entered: 31.9 gal
